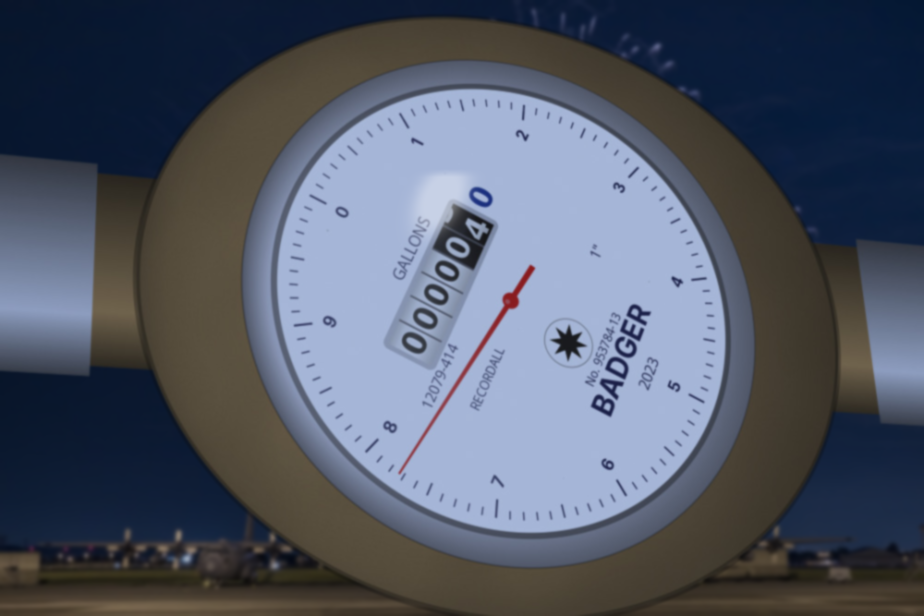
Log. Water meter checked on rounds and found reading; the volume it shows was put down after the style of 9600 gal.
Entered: 37.7 gal
